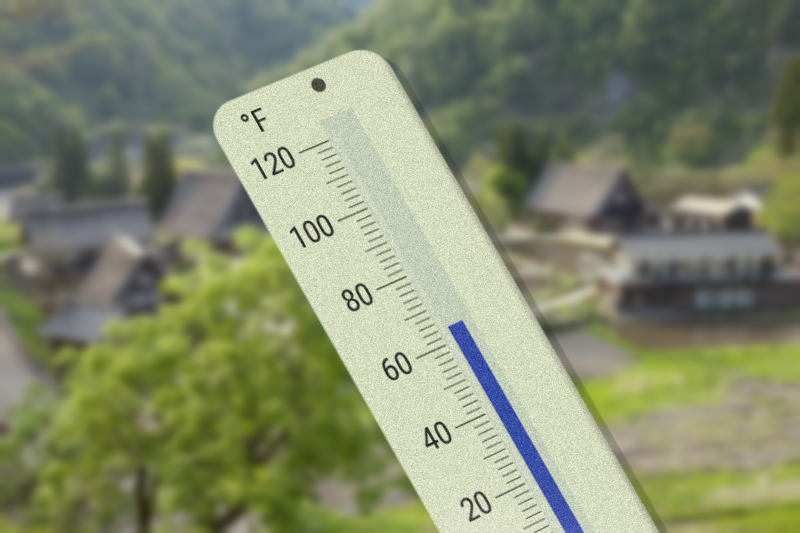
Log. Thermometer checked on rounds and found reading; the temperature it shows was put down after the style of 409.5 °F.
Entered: 64 °F
